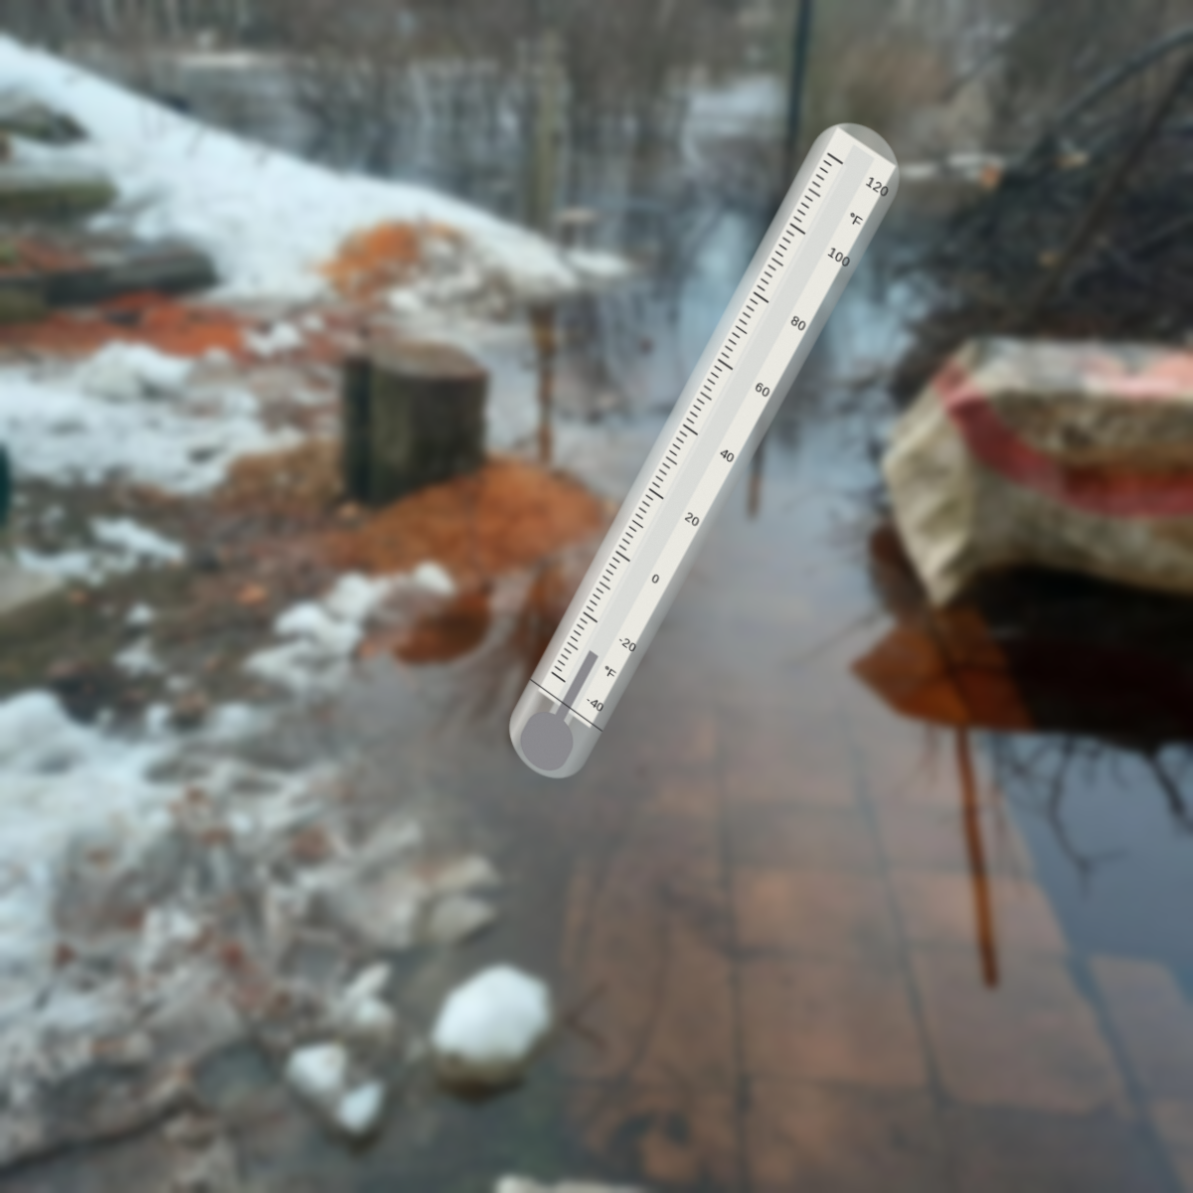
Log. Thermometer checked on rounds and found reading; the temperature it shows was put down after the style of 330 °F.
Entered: -28 °F
